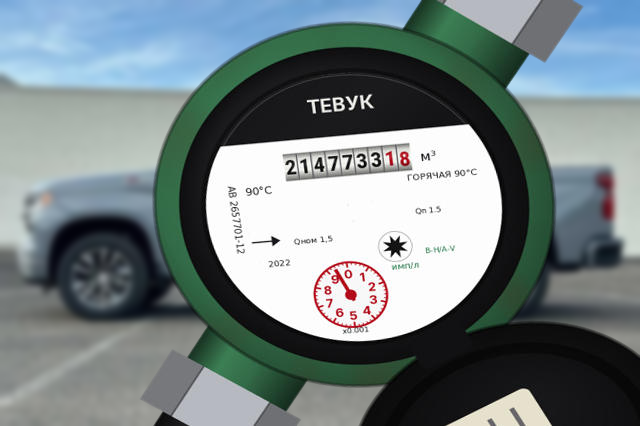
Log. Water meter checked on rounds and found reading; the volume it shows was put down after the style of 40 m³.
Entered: 2147733.179 m³
